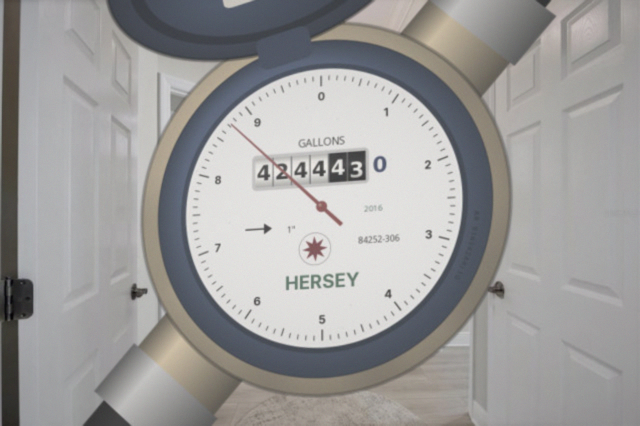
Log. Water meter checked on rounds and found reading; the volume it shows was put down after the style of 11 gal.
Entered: 4244428.7 gal
